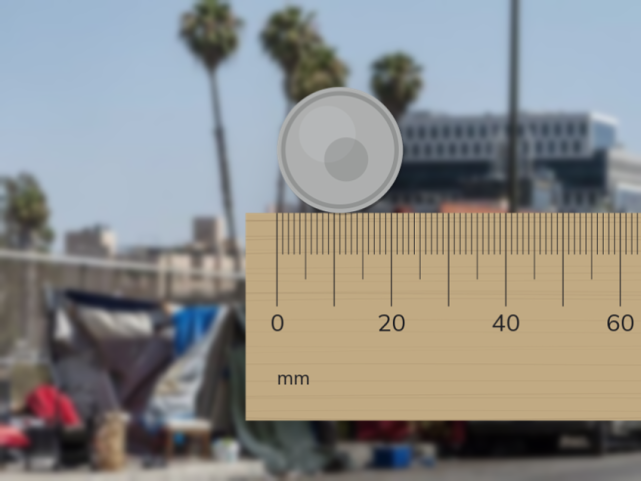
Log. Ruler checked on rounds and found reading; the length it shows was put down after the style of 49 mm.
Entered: 22 mm
